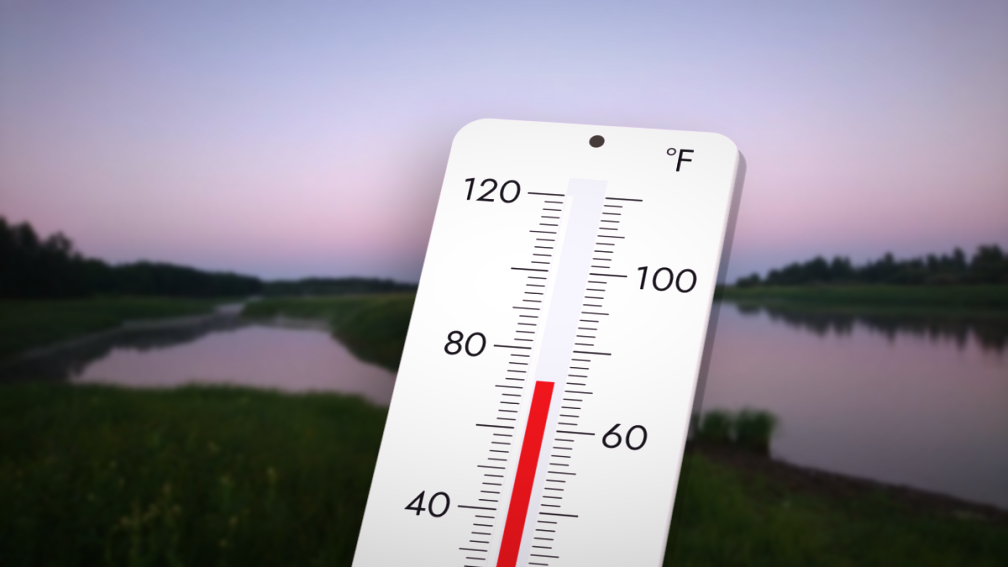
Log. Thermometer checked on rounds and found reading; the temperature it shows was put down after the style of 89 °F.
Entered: 72 °F
